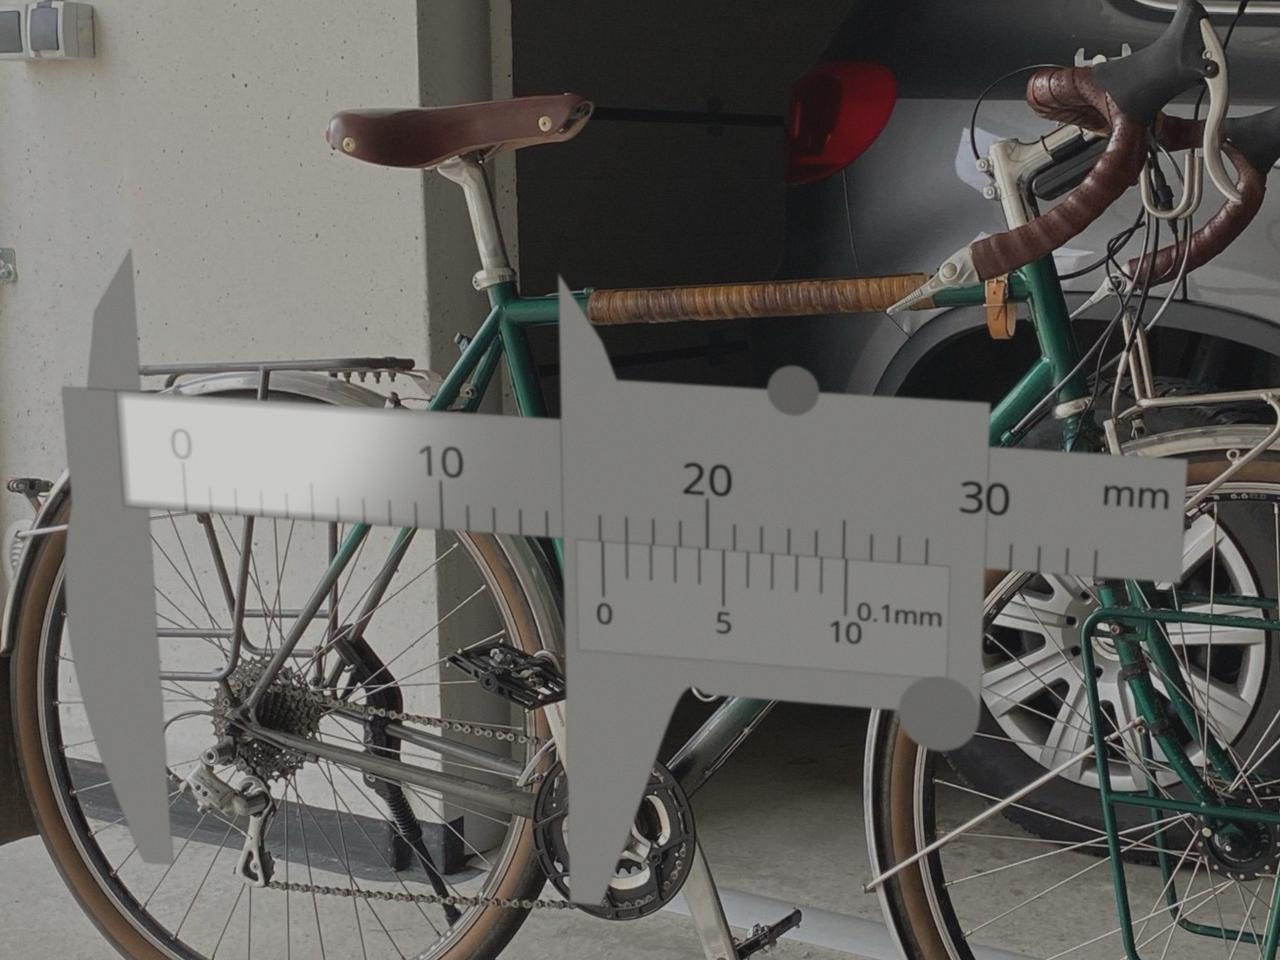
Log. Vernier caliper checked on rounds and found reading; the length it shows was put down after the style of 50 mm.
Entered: 16.1 mm
